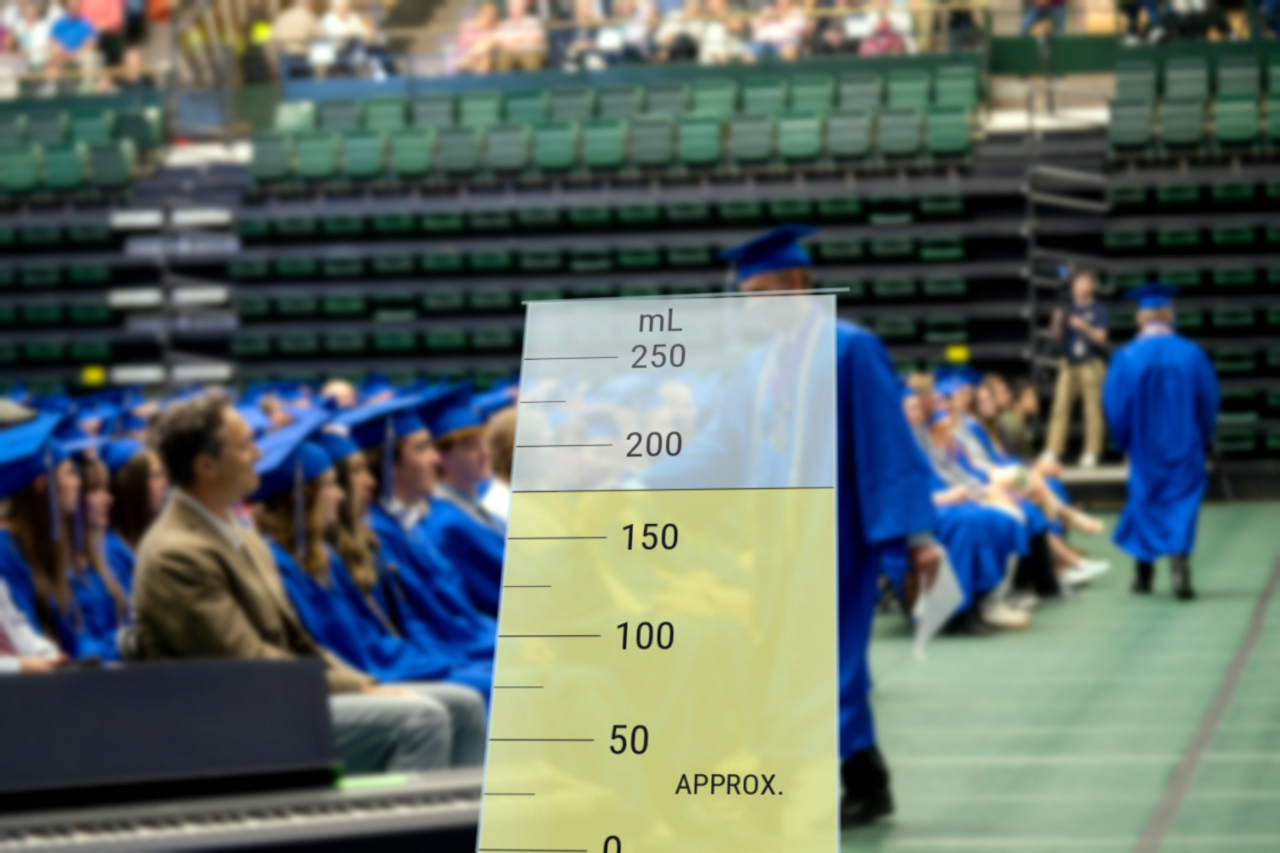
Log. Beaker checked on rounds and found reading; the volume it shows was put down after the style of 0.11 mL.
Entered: 175 mL
